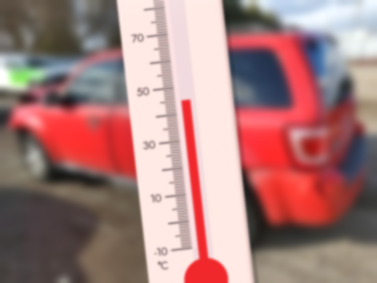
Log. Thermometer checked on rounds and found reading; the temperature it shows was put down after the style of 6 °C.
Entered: 45 °C
